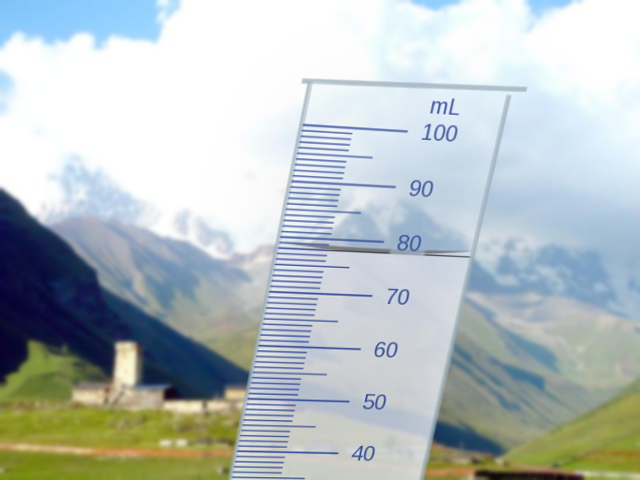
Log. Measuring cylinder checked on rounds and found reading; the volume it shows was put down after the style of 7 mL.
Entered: 78 mL
